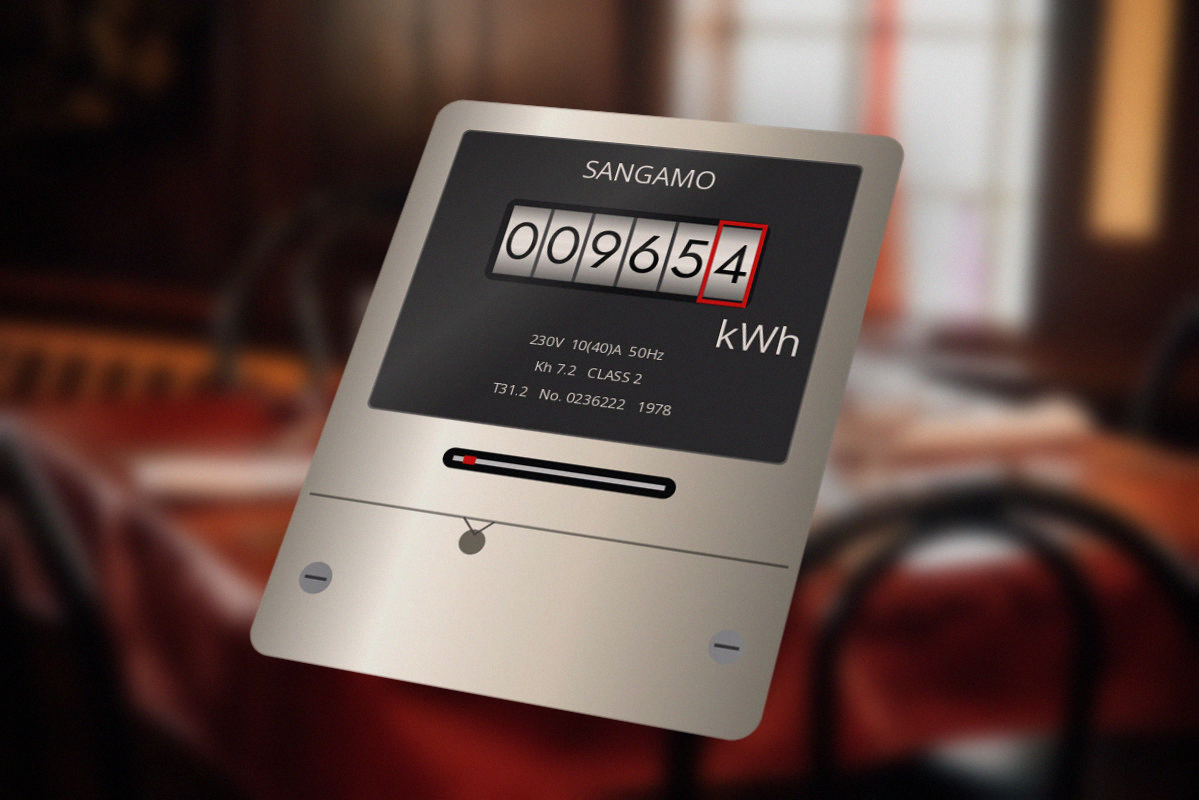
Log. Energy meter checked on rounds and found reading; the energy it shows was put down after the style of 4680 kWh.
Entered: 965.4 kWh
